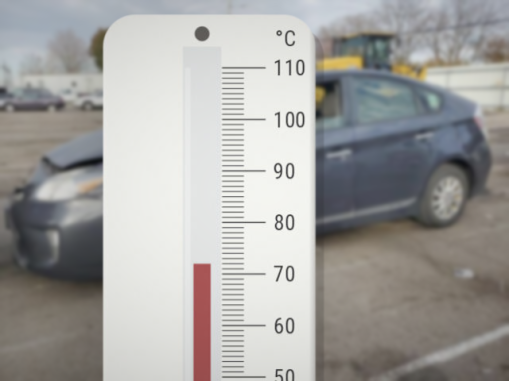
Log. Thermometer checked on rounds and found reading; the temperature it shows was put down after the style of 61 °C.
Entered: 72 °C
